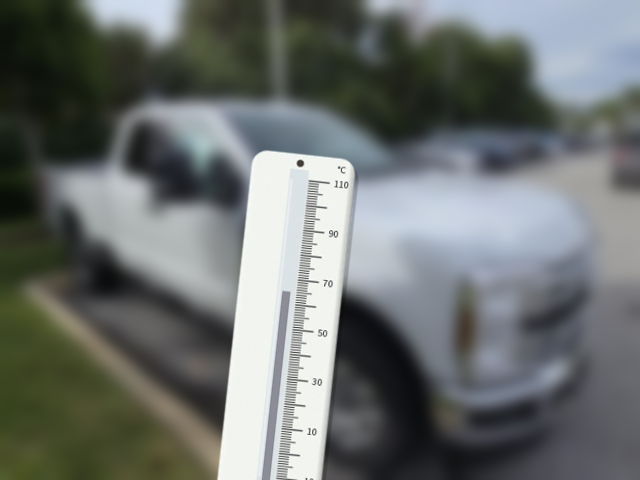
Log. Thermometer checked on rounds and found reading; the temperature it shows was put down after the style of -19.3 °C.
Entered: 65 °C
